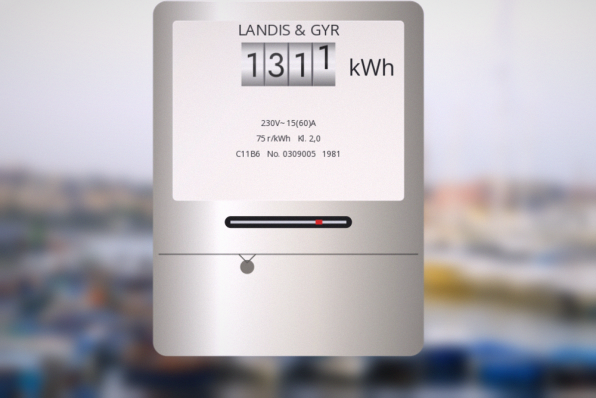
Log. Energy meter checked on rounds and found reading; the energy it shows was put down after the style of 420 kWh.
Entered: 1311 kWh
